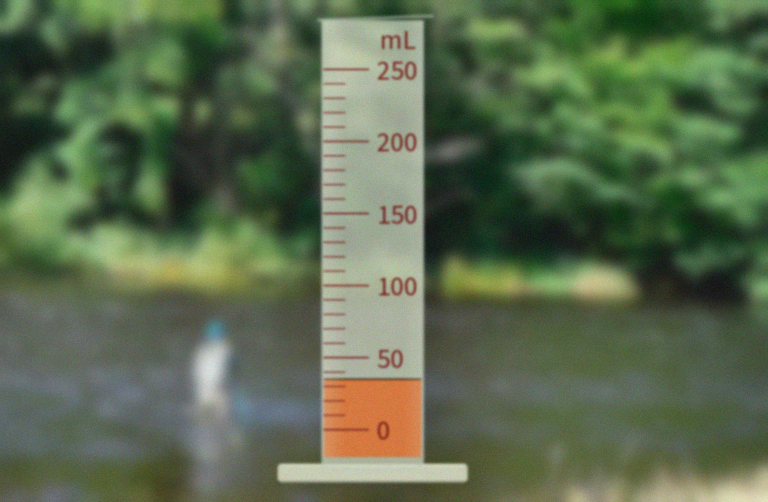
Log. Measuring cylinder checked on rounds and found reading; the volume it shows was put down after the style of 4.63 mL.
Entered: 35 mL
